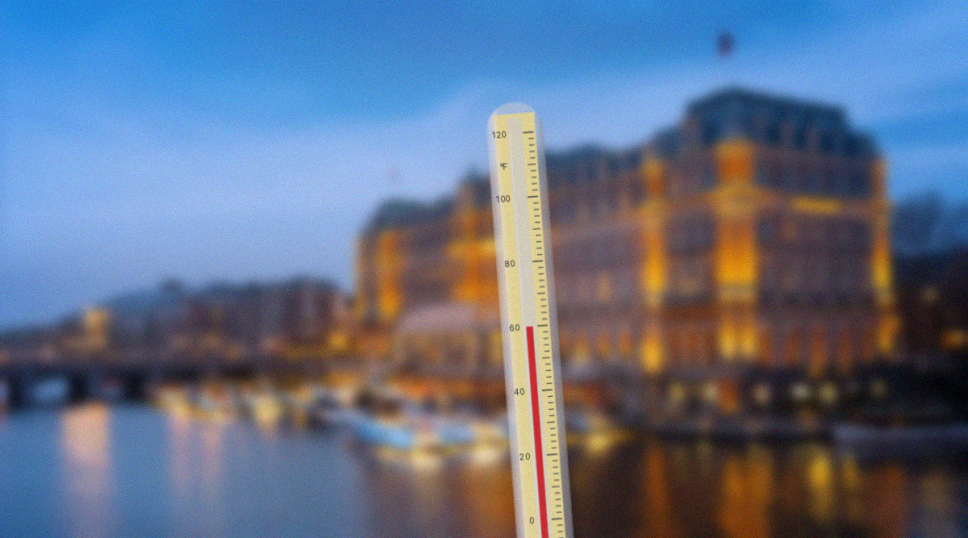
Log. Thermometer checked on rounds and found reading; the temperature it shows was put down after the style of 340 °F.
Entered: 60 °F
